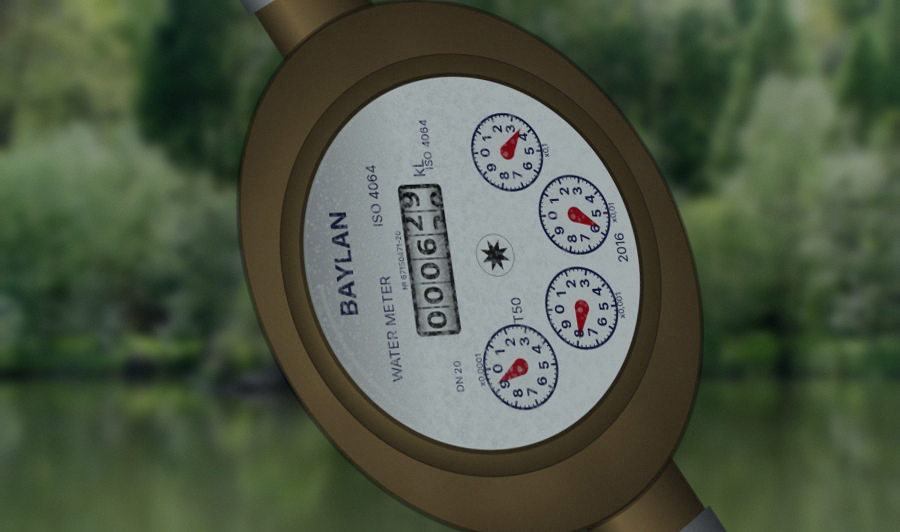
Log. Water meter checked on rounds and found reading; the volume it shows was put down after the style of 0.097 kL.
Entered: 629.3579 kL
